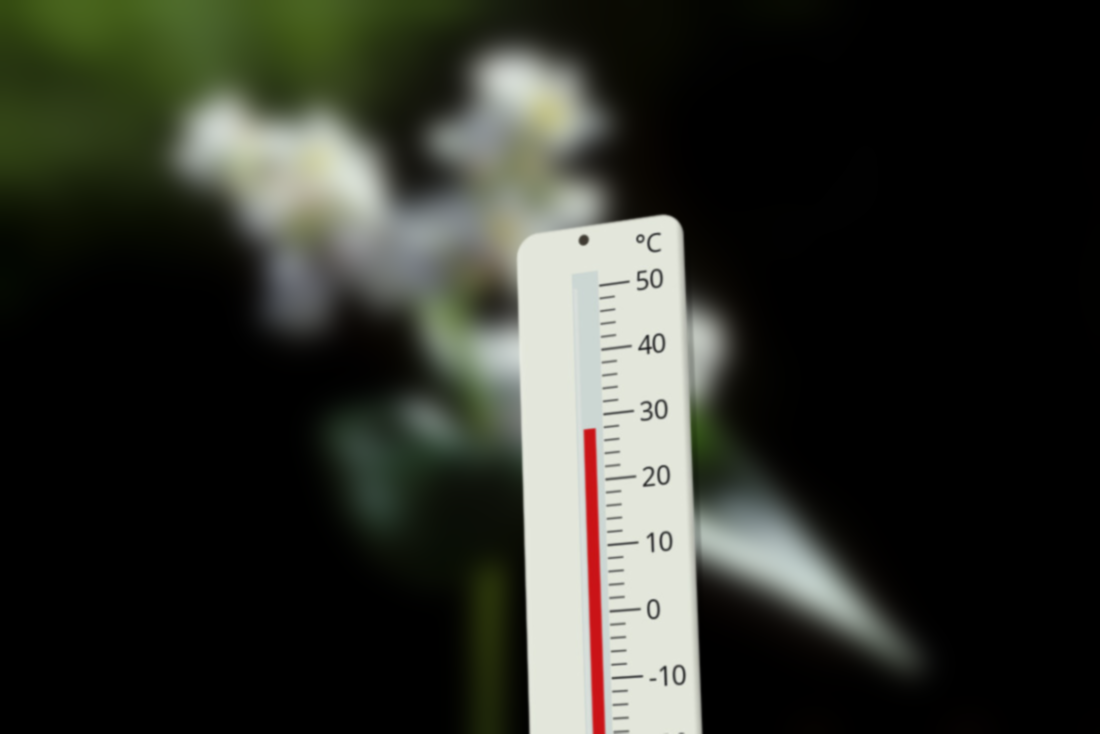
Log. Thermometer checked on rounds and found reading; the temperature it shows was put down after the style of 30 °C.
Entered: 28 °C
